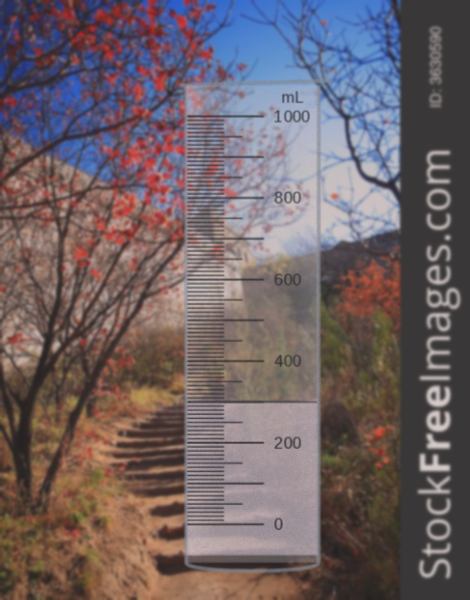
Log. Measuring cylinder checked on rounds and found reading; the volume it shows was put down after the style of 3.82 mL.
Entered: 300 mL
